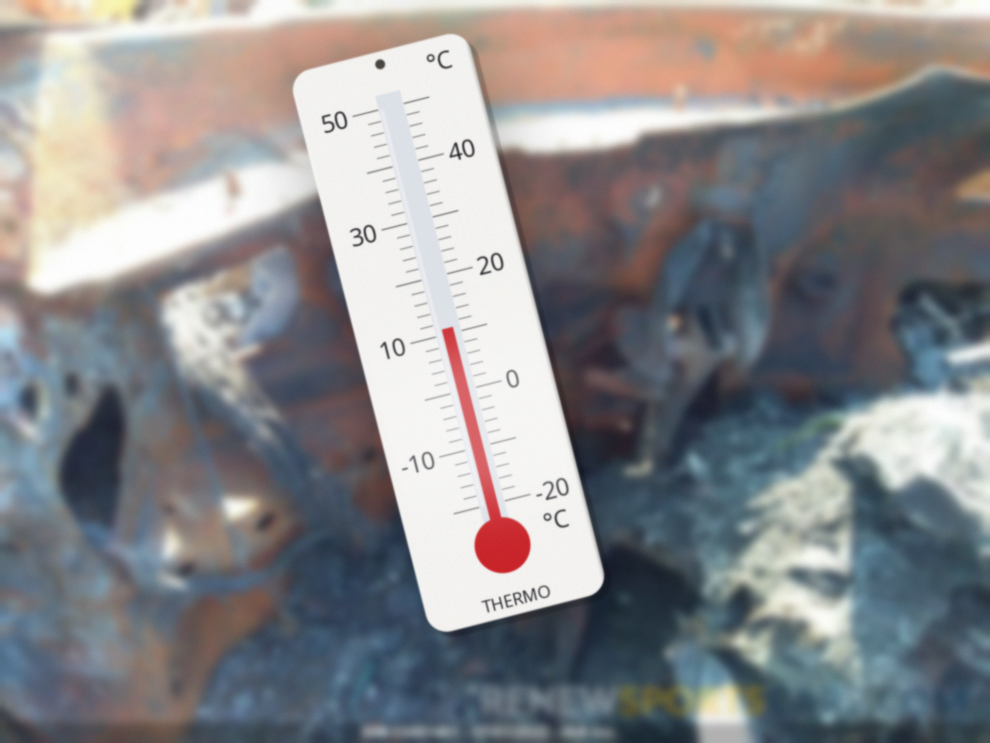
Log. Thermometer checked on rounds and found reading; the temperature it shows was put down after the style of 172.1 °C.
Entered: 11 °C
